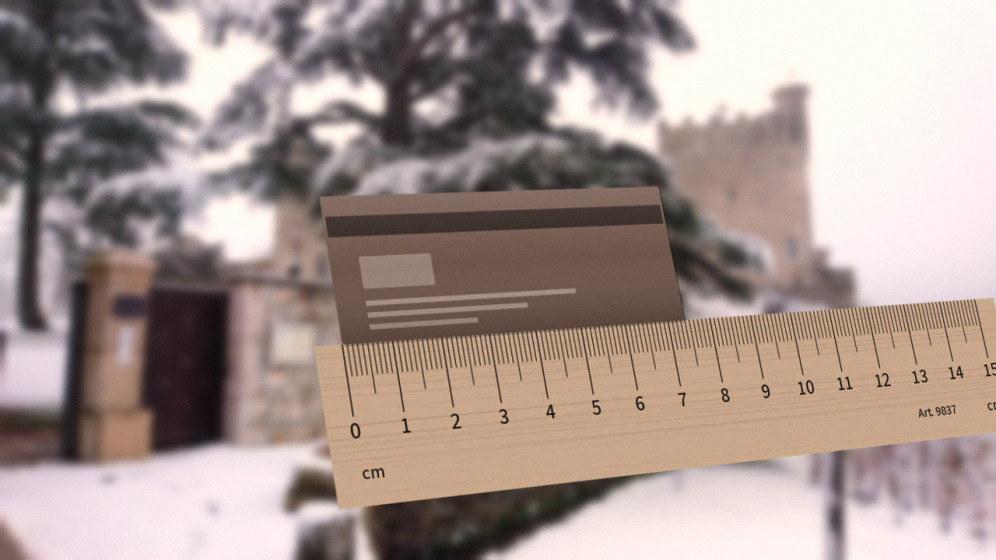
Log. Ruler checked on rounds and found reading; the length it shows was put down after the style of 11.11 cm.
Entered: 7.4 cm
